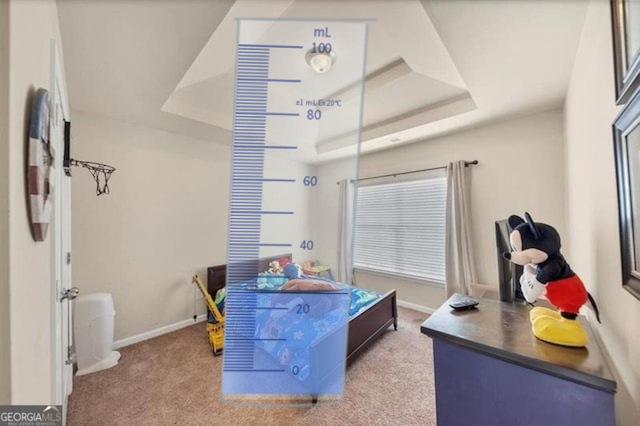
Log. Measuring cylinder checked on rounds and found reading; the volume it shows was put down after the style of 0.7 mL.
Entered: 25 mL
